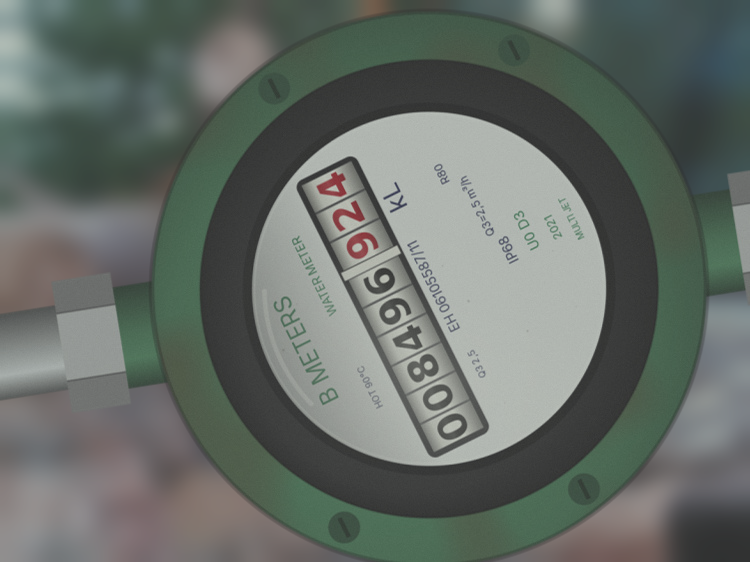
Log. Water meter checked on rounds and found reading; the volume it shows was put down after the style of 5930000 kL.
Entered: 8496.924 kL
